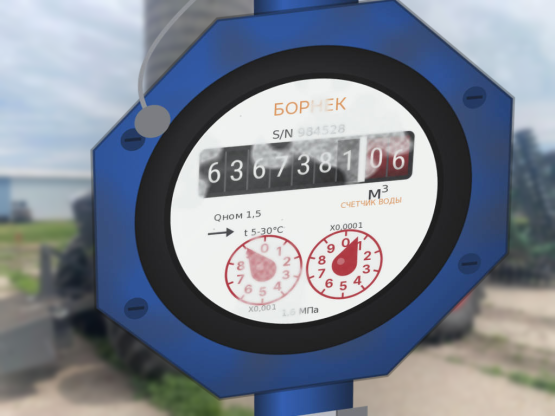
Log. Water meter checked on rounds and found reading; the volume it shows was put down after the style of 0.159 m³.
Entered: 6367381.0590 m³
